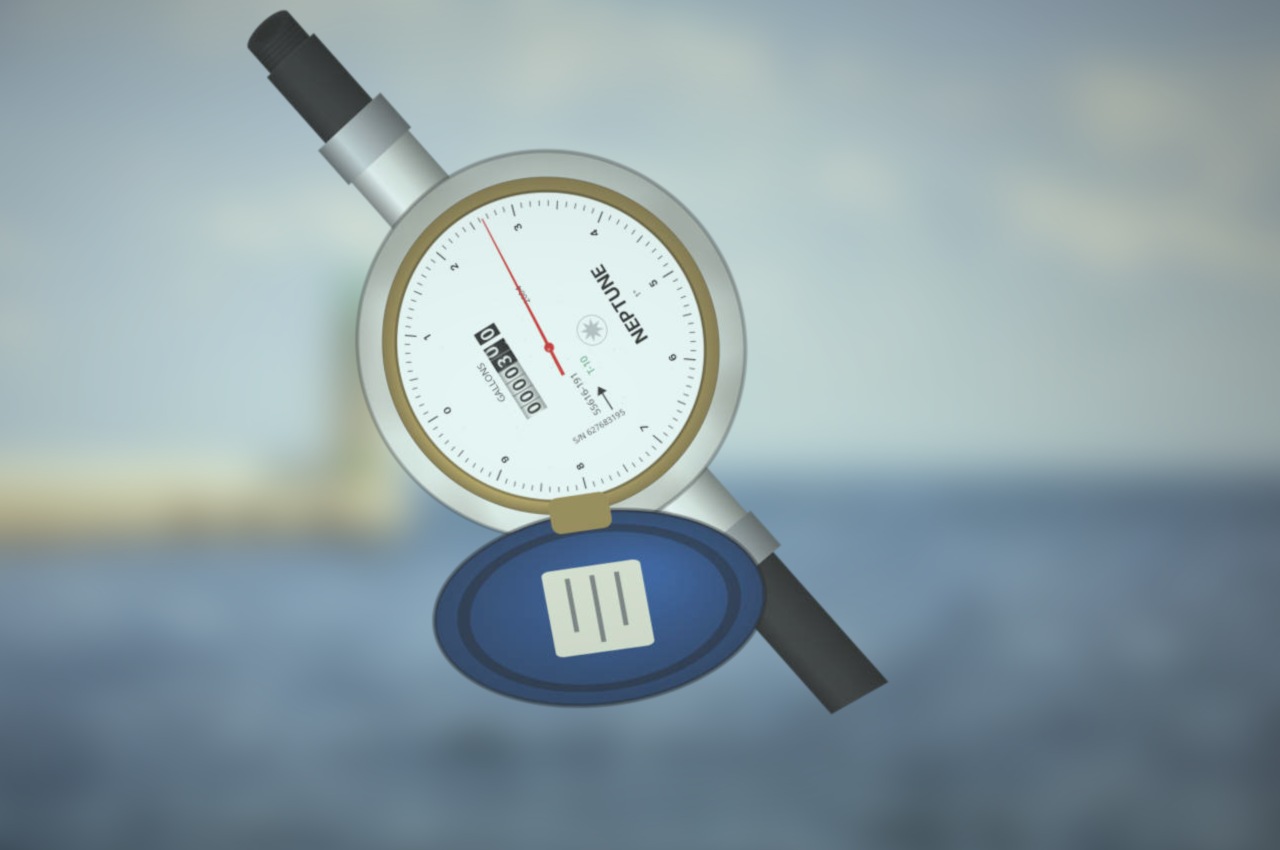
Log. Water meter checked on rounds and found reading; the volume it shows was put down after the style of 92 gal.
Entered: 302.6 gal
